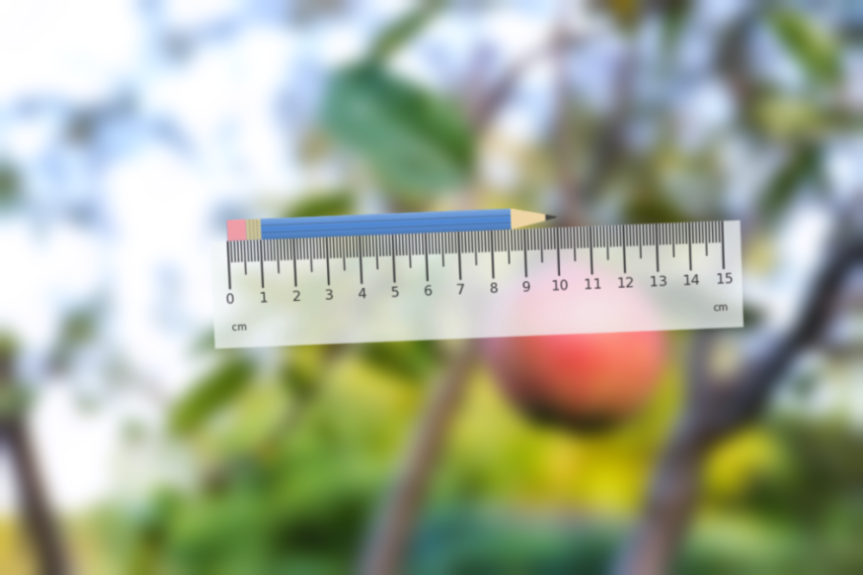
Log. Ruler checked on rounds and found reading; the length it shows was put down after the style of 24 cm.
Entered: 10 cm
